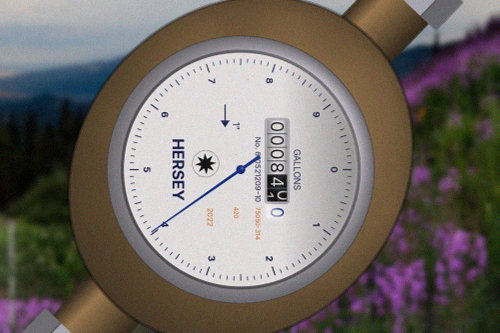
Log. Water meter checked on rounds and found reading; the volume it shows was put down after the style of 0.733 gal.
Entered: 8404.0 gal
